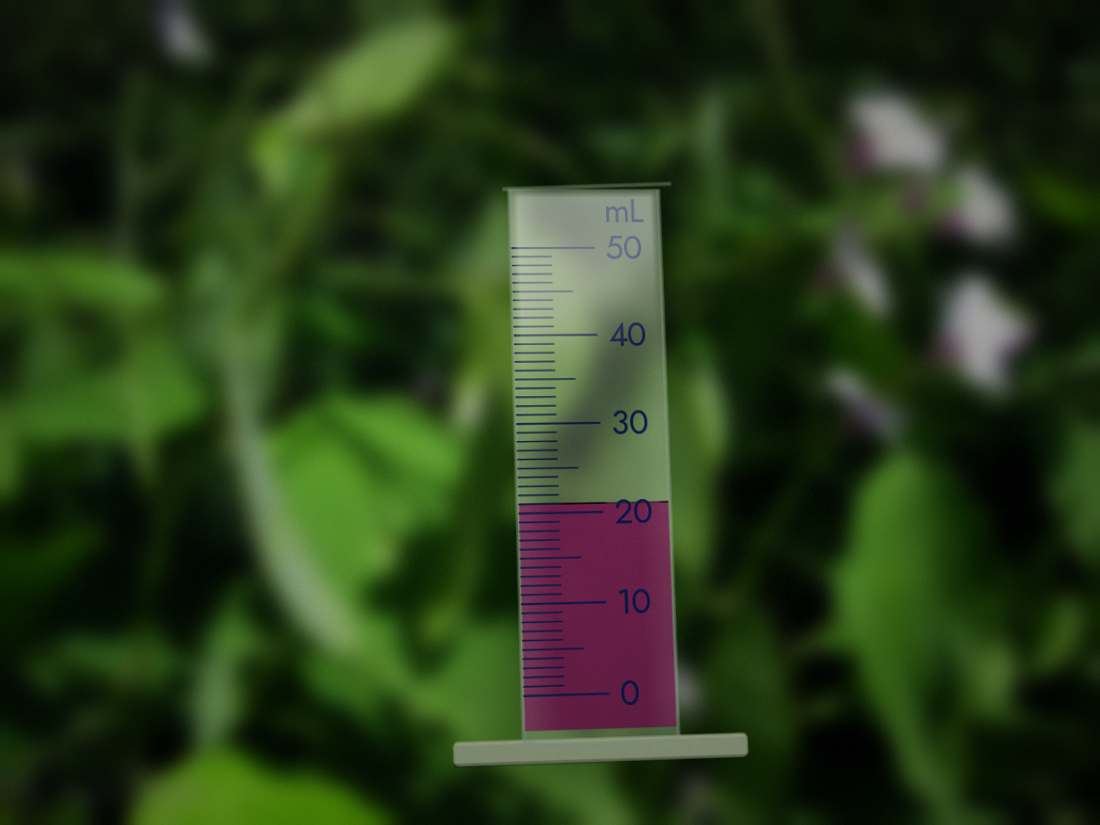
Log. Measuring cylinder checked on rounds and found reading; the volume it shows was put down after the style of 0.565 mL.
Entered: 21 mL
